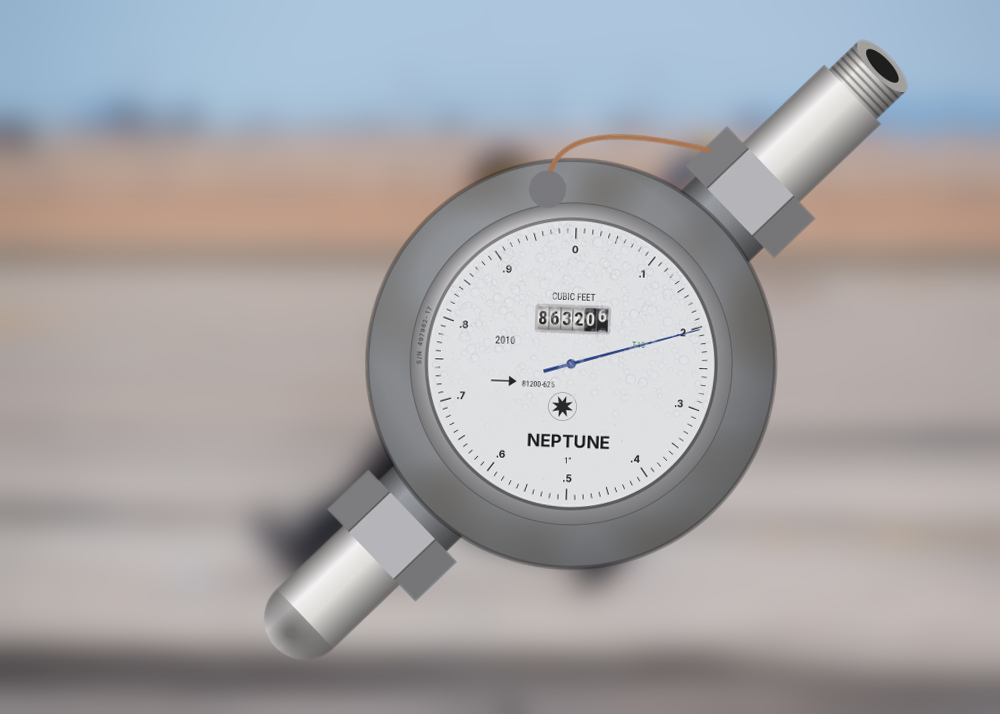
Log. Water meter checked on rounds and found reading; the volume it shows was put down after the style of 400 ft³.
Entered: 863206.20 ft³
